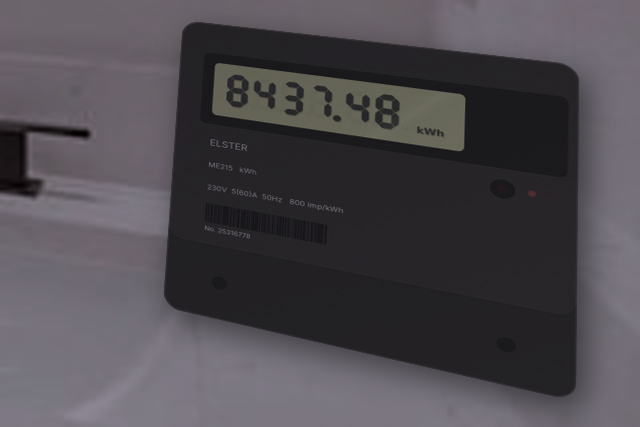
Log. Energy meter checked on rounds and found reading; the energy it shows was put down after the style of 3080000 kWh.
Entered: 8437.48 kWh
